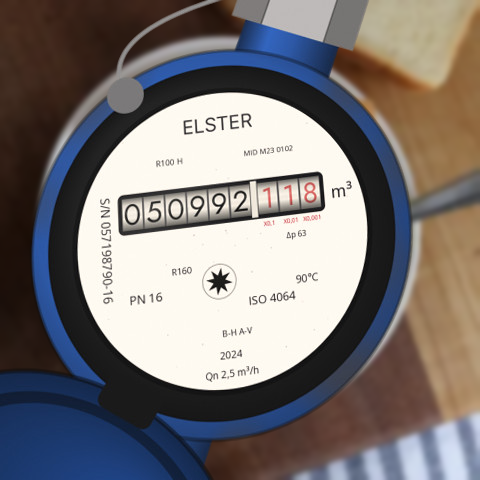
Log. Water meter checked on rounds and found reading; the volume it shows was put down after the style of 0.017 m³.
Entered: 50992.118 m³
